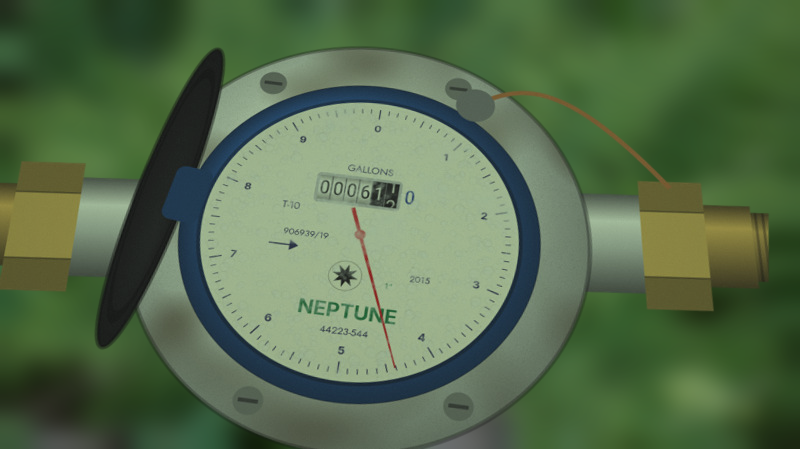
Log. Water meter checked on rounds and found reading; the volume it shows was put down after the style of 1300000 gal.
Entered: 6114.4 gal
